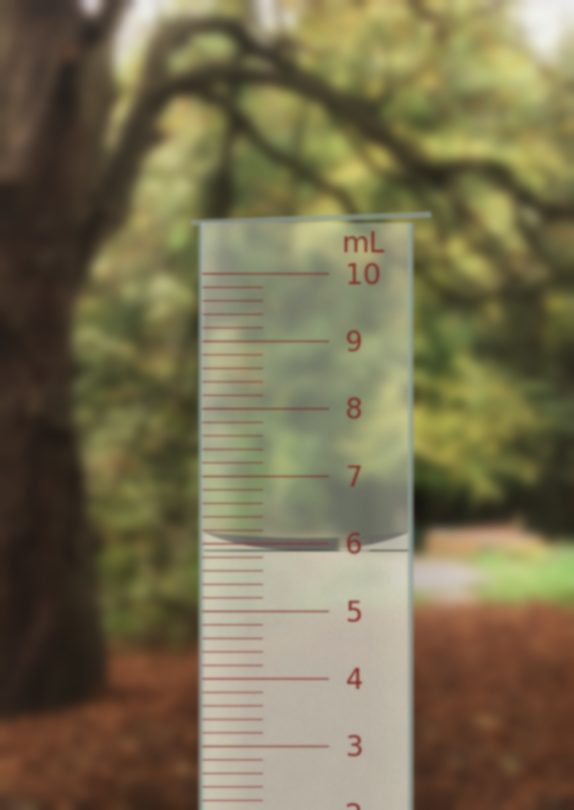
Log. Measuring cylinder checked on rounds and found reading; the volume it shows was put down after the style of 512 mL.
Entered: 5.9 mL
